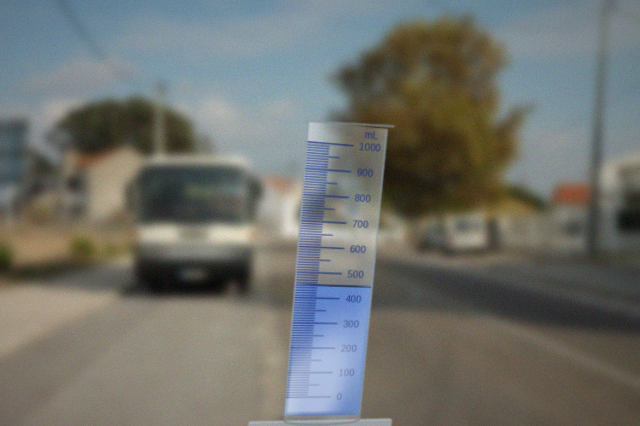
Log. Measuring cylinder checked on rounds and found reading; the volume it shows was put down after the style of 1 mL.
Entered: 450 mL
